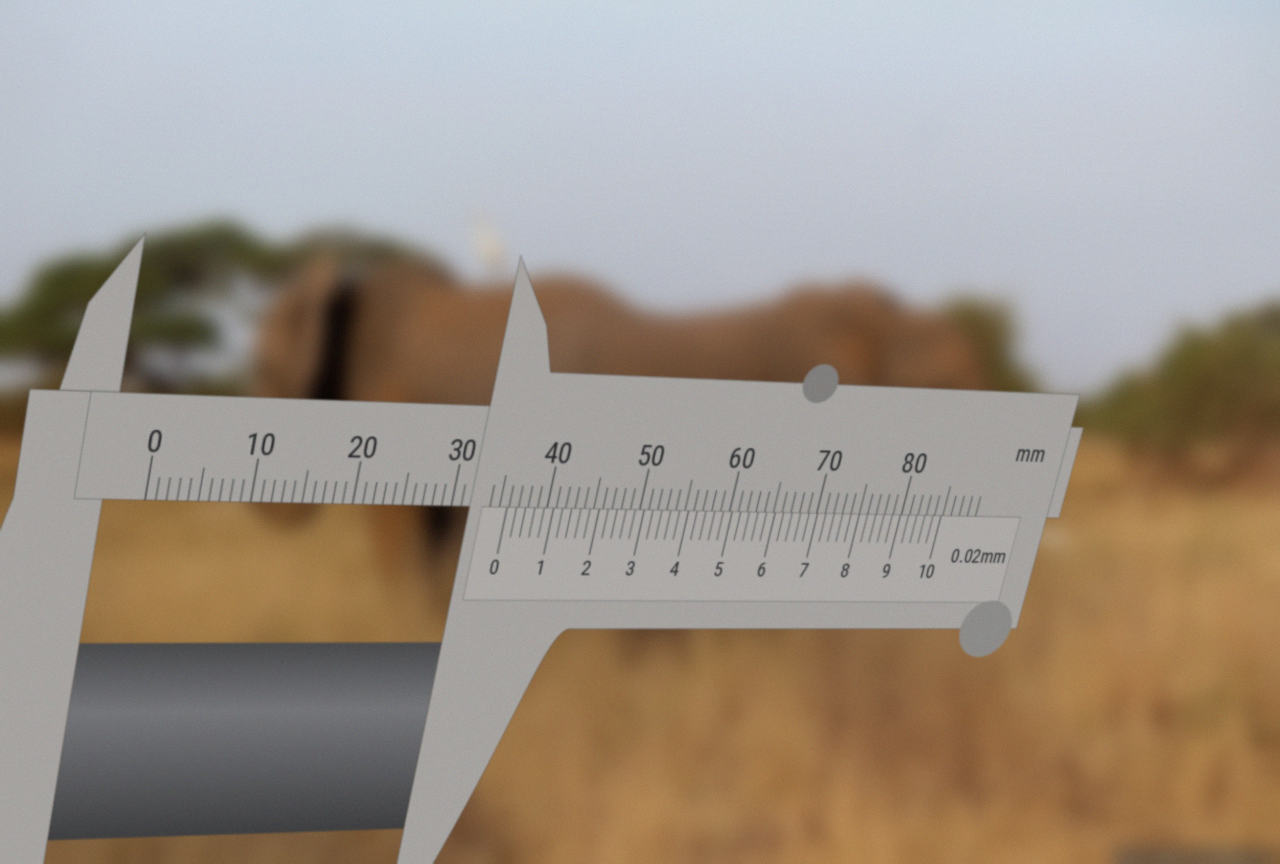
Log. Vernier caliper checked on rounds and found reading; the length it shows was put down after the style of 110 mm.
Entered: 35.8 mm
